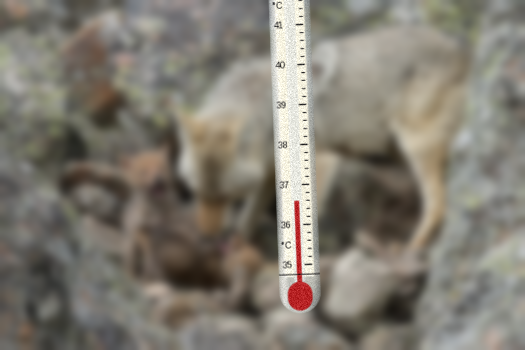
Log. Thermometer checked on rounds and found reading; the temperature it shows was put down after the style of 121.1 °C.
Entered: 36.6 °C
